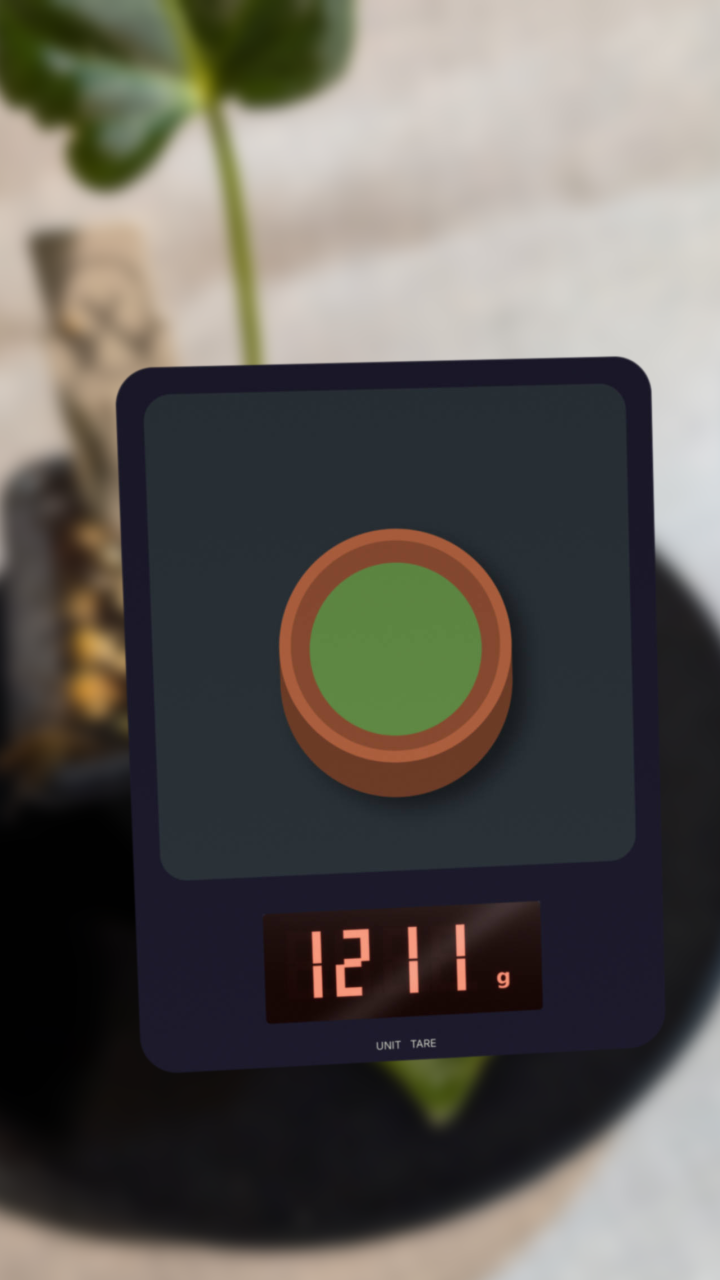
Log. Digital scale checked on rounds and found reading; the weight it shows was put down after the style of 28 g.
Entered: 1211 g
